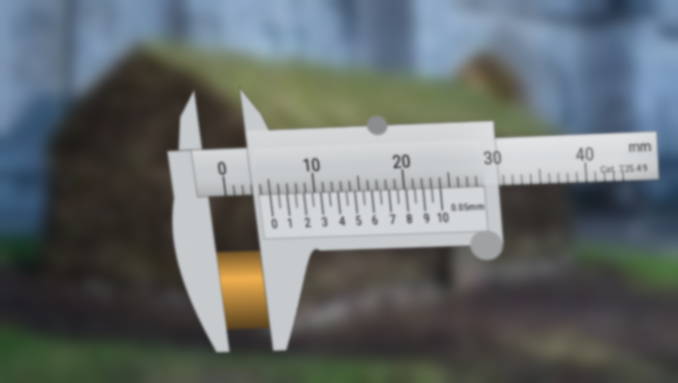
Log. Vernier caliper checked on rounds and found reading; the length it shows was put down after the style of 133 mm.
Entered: 5.0 mm
